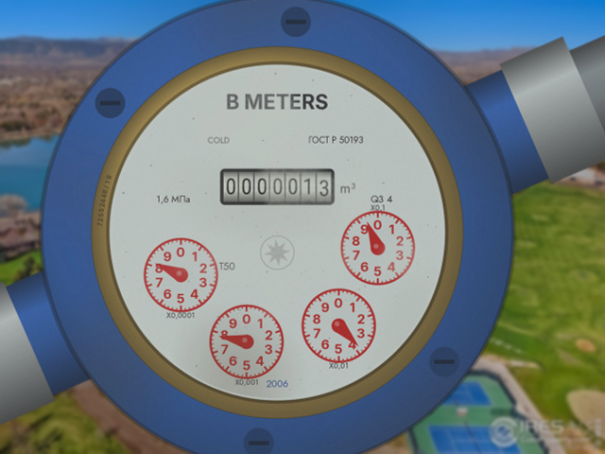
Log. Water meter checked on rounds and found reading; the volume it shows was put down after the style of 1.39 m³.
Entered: 12.9378 m³
